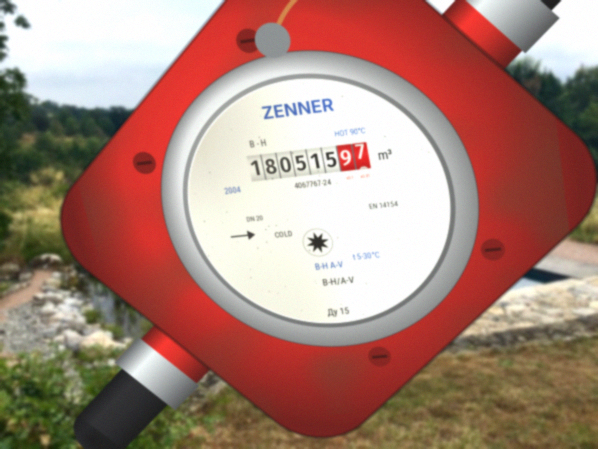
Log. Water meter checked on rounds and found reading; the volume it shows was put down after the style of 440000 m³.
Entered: 180515.97 m³
